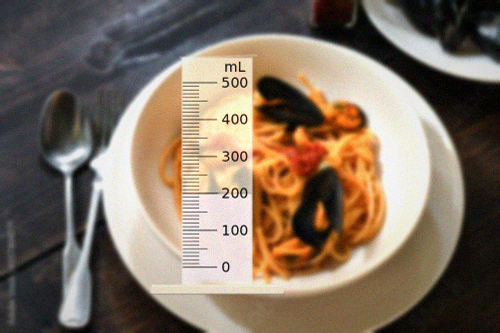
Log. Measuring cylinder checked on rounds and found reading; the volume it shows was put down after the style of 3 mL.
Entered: 200 mL
